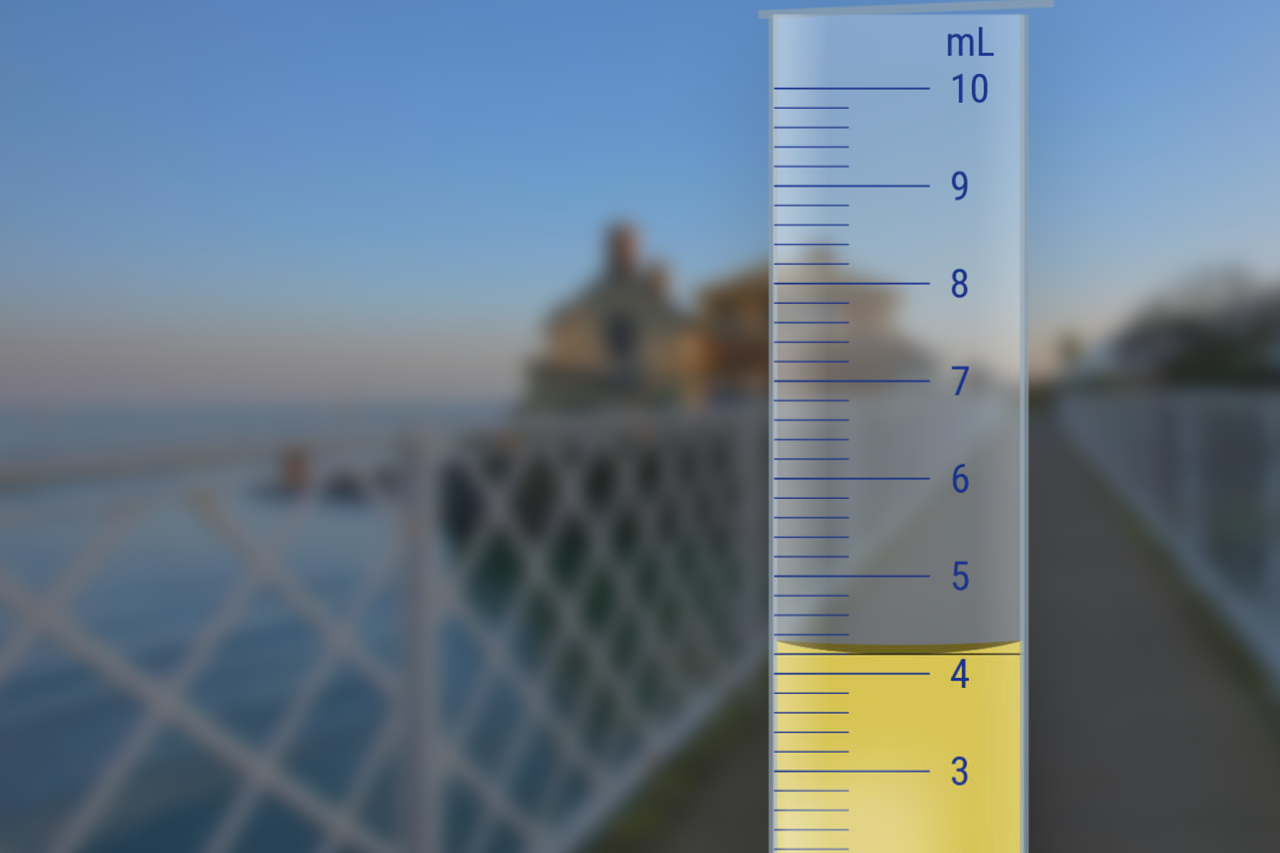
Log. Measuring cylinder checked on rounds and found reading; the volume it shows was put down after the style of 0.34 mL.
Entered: 4.2 mL
